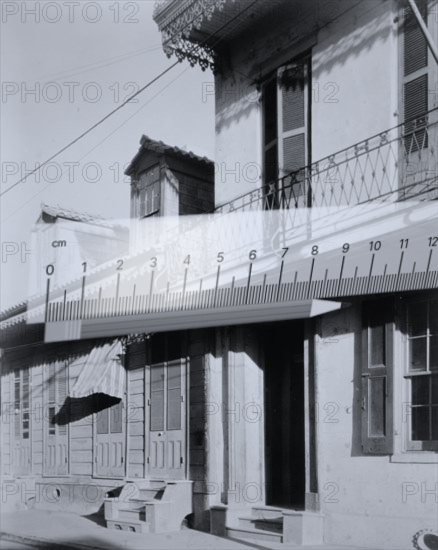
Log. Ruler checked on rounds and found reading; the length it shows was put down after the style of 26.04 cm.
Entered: 9.5 cm
